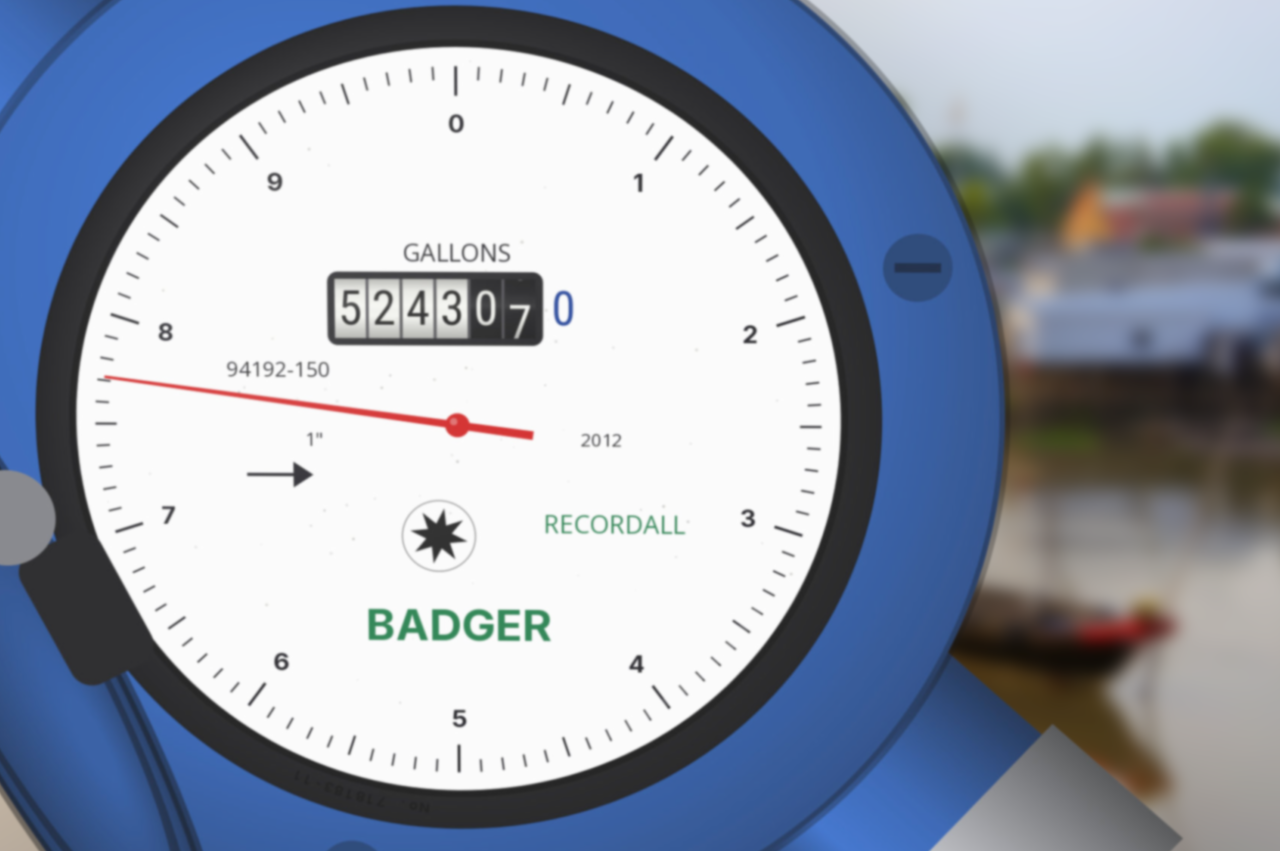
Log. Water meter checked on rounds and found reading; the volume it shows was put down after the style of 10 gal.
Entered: 5243067.7 gal
